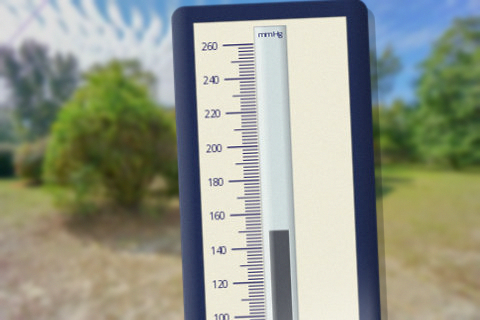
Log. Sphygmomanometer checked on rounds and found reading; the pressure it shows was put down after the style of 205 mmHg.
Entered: 150 mmHg
